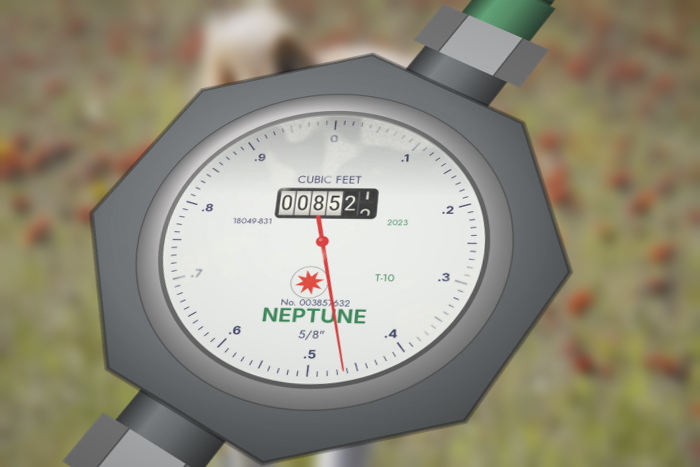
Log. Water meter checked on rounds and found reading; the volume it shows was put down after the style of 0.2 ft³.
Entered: 8521.46 ft³
